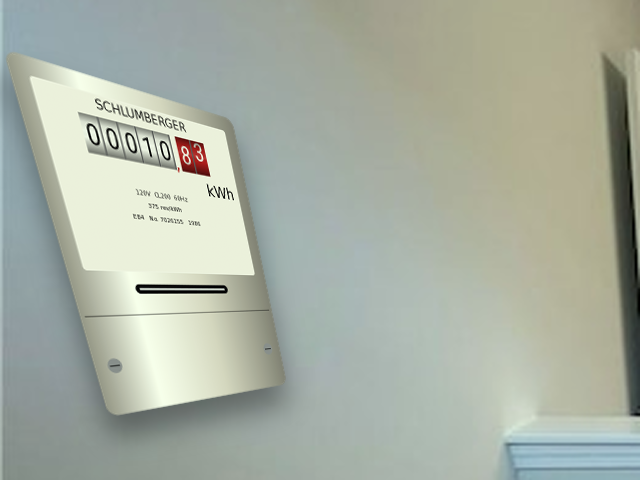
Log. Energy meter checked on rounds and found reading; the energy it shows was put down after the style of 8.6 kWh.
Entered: 10.83 kWh
